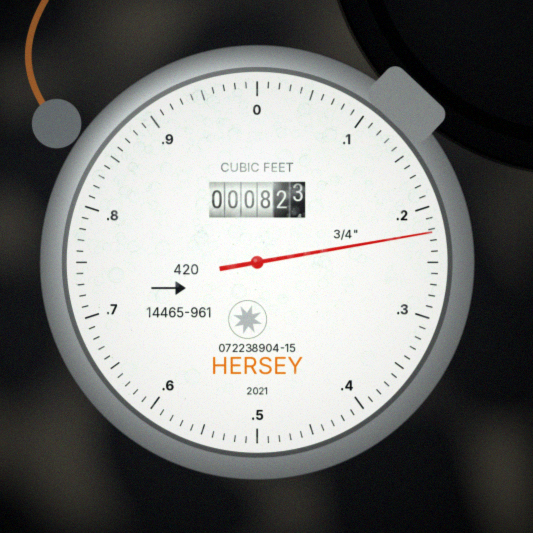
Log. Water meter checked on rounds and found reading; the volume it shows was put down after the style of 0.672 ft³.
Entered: 823.22 ft³
